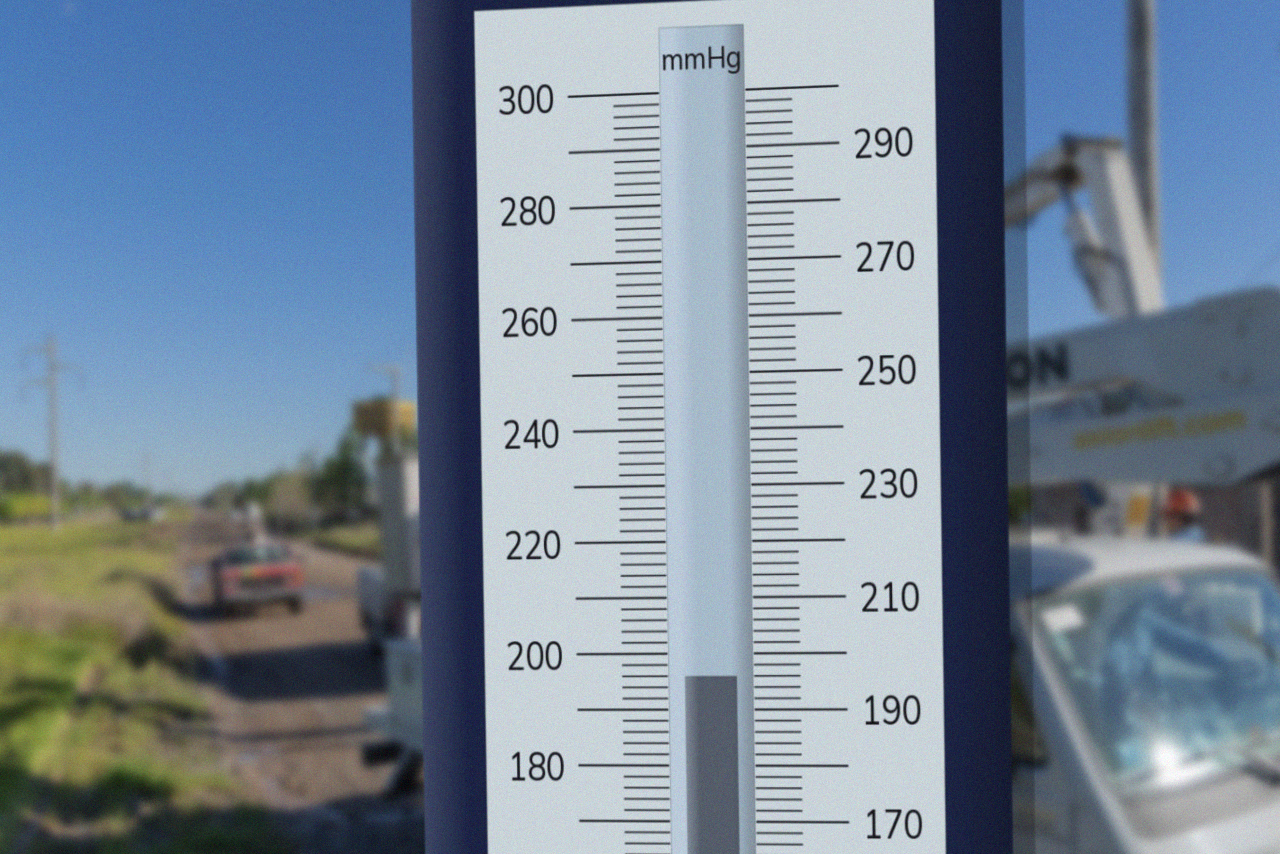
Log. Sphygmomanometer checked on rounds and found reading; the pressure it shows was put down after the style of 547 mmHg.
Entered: 196 mmHg
